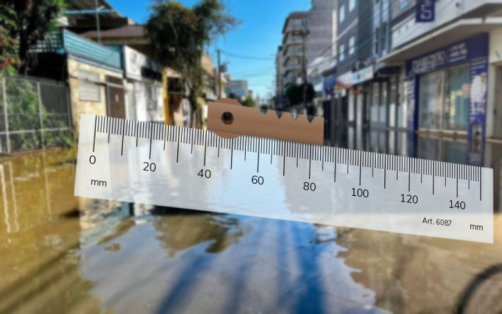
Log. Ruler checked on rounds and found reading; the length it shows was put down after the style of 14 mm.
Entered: 45 mm
